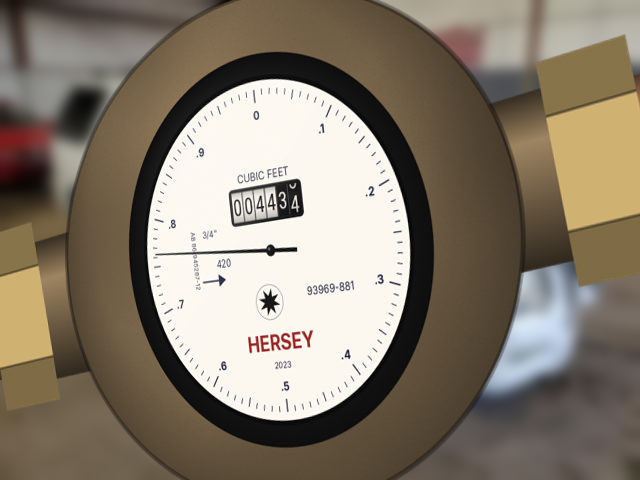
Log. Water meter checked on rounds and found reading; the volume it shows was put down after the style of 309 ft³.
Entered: 4433.76 ft³
